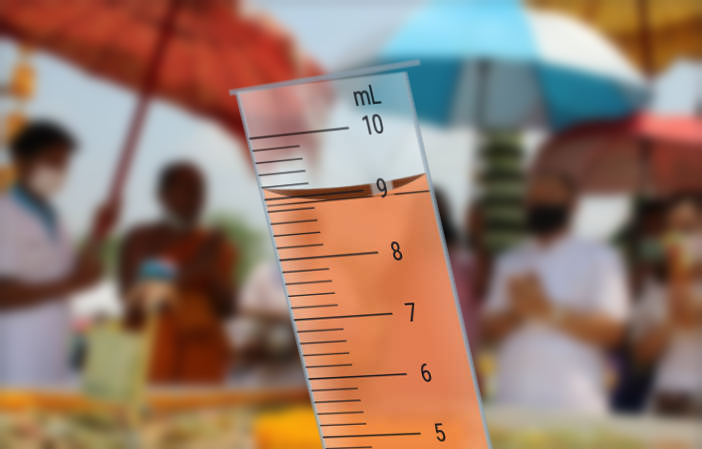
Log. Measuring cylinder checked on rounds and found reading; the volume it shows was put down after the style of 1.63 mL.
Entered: 8.9 mL
